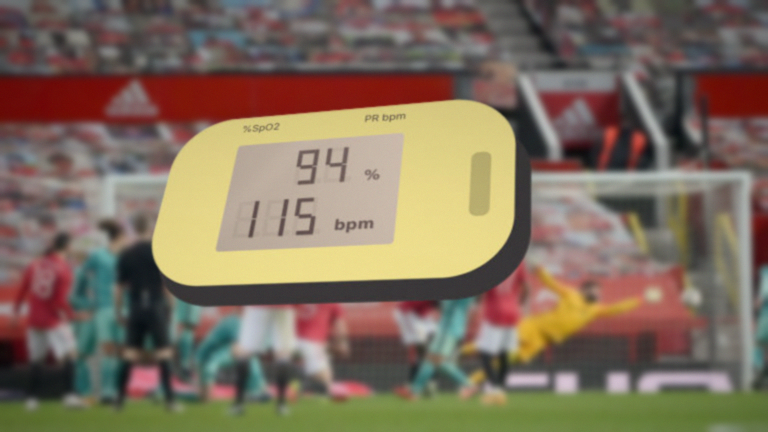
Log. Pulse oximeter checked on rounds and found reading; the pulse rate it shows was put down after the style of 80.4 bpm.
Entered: 115 bpm
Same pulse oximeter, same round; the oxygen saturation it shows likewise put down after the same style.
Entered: 94 %
